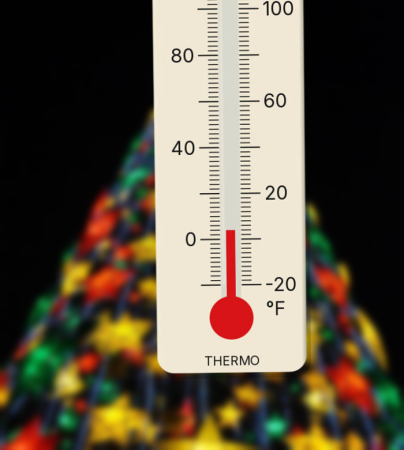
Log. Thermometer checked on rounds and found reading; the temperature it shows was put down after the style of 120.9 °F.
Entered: 4 °F
